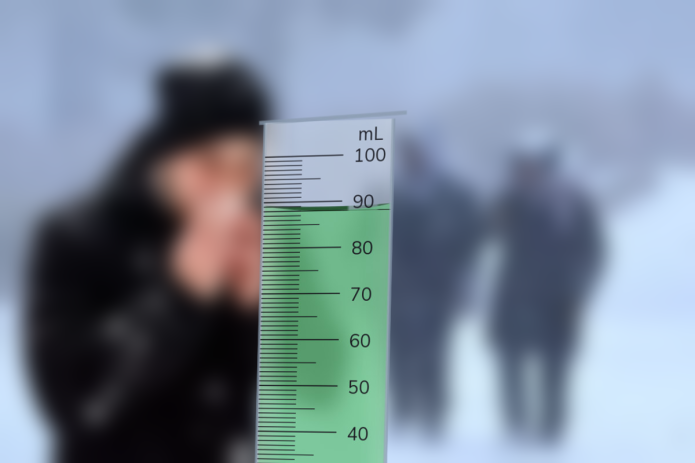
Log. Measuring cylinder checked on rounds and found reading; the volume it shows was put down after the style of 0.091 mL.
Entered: 88 mL
